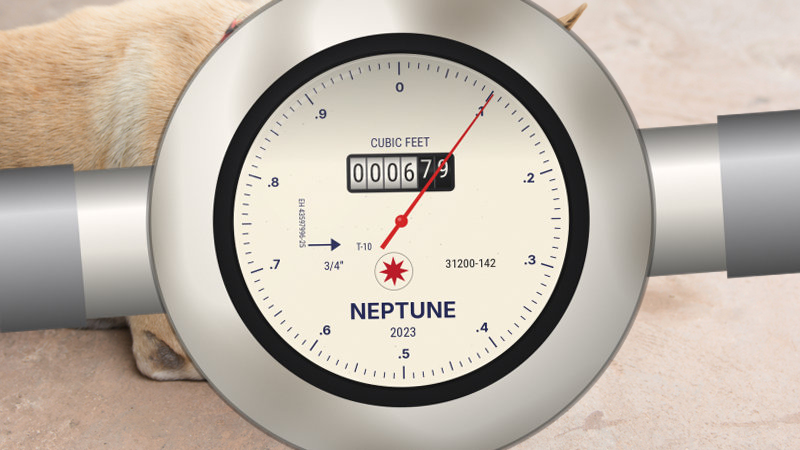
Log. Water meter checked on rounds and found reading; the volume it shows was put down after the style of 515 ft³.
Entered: 679.10 ft³
